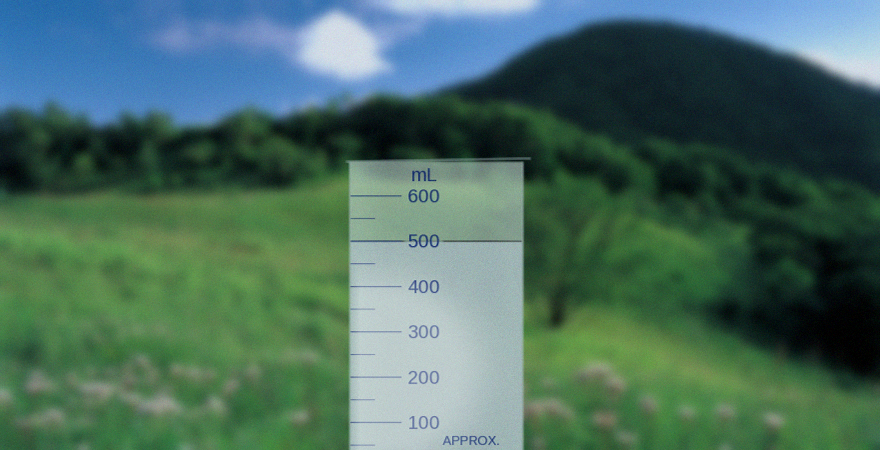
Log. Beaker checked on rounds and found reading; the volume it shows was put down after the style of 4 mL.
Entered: 500 mL
